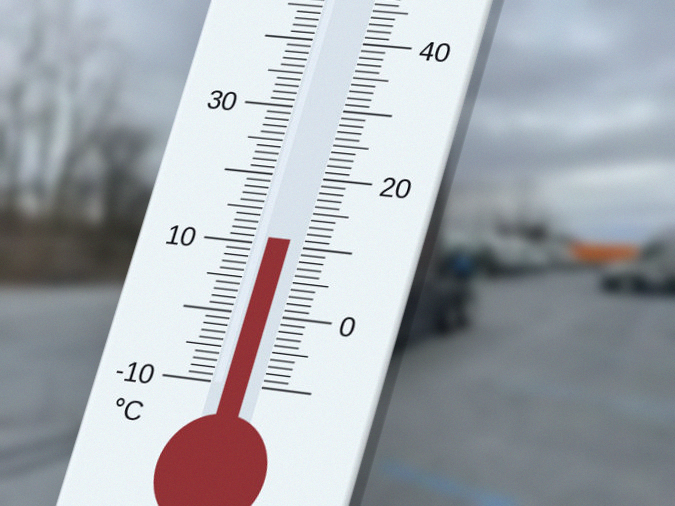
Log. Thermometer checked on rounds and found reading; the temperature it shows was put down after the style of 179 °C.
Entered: 11 °C
